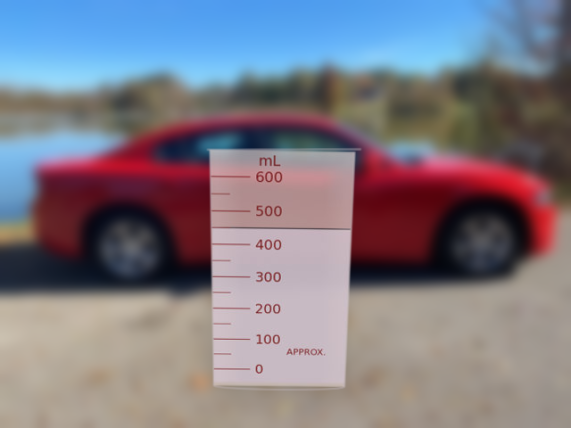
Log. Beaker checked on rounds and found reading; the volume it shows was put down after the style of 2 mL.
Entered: 450 mL
